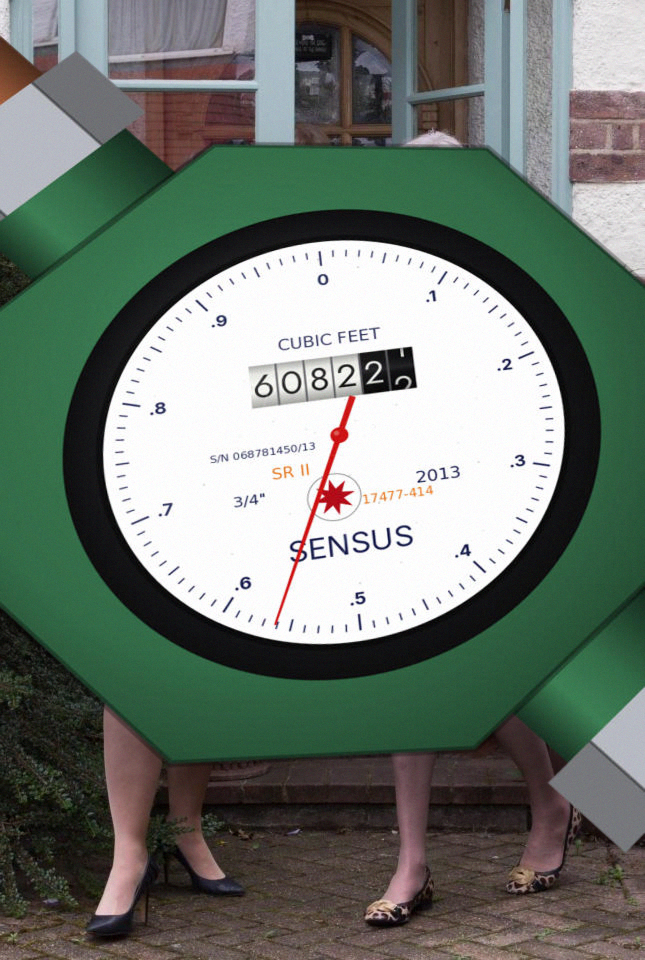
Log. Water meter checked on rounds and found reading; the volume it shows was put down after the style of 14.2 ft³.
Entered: 608221.56 ft³
